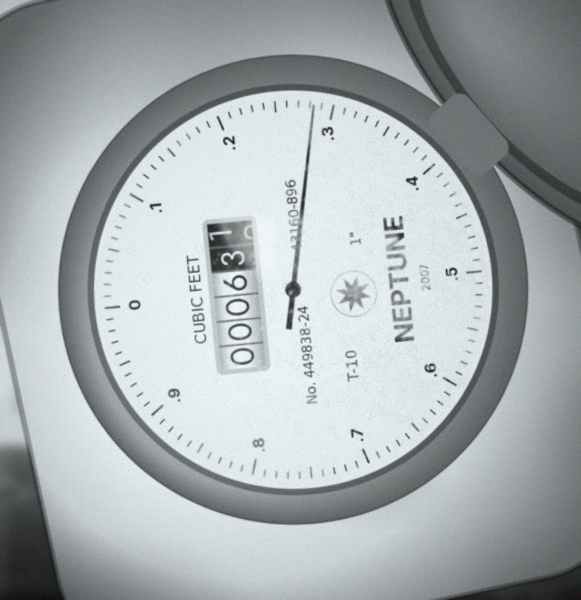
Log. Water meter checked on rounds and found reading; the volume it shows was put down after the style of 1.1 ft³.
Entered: 631.28 ft³
